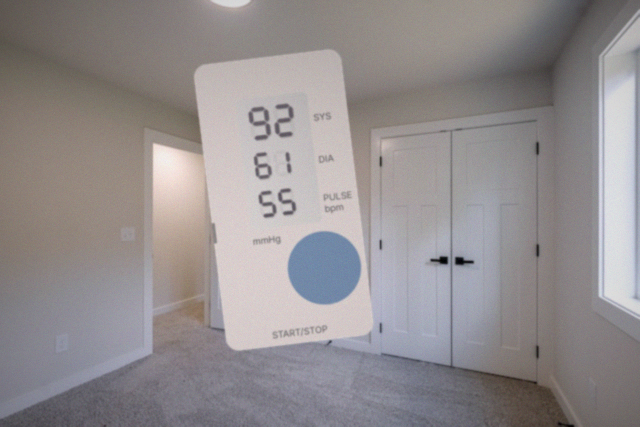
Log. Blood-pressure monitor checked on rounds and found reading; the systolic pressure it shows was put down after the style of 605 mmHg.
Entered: 92 mmHg
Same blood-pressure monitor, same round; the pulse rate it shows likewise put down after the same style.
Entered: 55 bpm
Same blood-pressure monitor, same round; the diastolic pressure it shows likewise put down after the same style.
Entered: 61 mmHg
